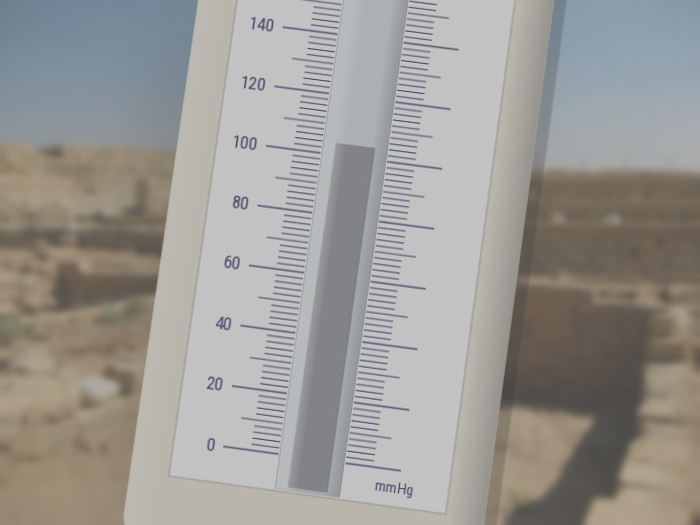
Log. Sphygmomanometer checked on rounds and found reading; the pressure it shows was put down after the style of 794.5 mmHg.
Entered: 104 mmHg
